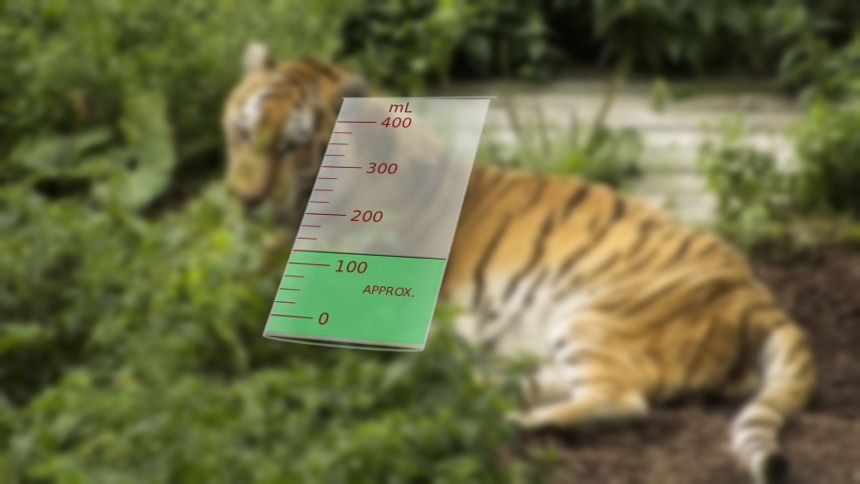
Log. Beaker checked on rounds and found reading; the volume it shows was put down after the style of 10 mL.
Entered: 125 mL
